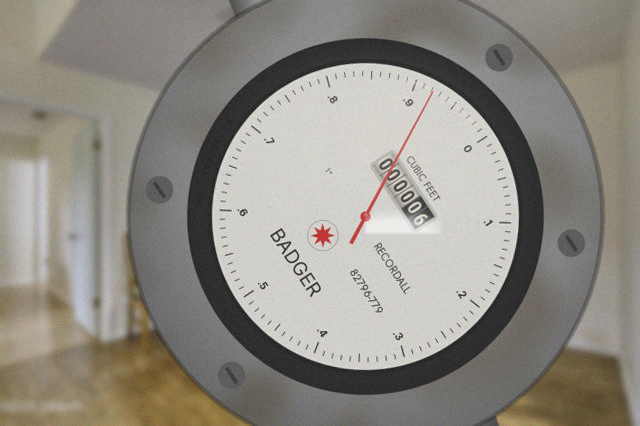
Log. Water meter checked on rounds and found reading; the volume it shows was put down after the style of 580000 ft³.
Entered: 5.92 ft³
